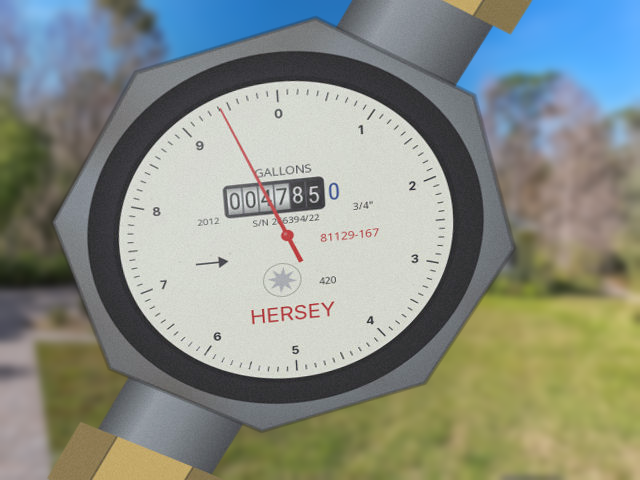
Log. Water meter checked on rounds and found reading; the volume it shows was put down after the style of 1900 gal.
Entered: 47849.4 gal
